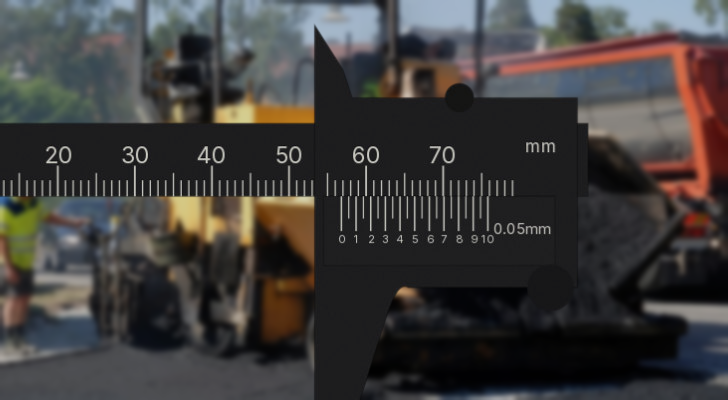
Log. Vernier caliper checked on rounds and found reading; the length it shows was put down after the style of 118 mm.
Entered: 56.8 mm
